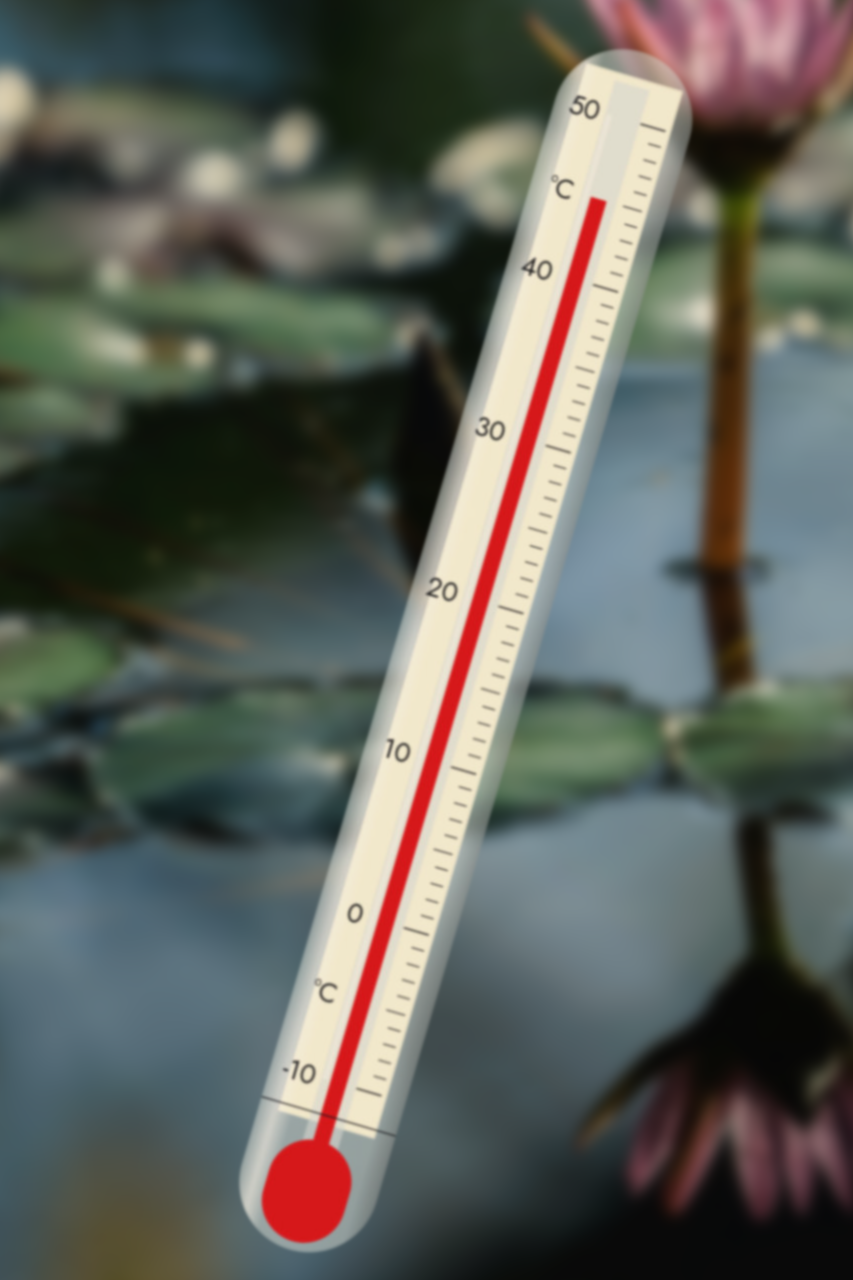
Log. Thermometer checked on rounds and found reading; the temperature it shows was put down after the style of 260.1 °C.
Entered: 45 °C
